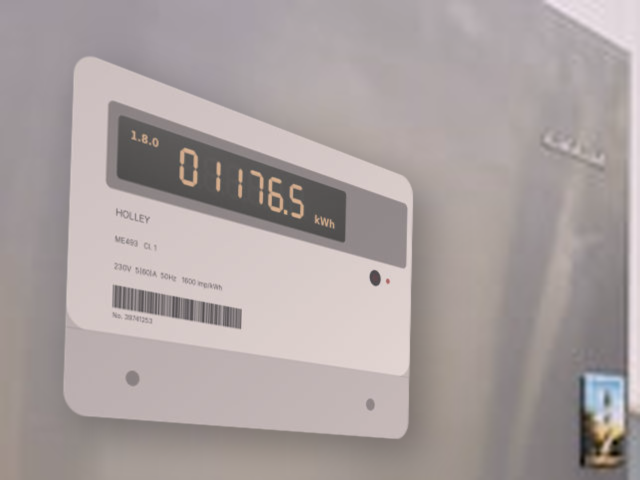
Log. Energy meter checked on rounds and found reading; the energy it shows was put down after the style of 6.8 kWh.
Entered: 1176.5 kWh
